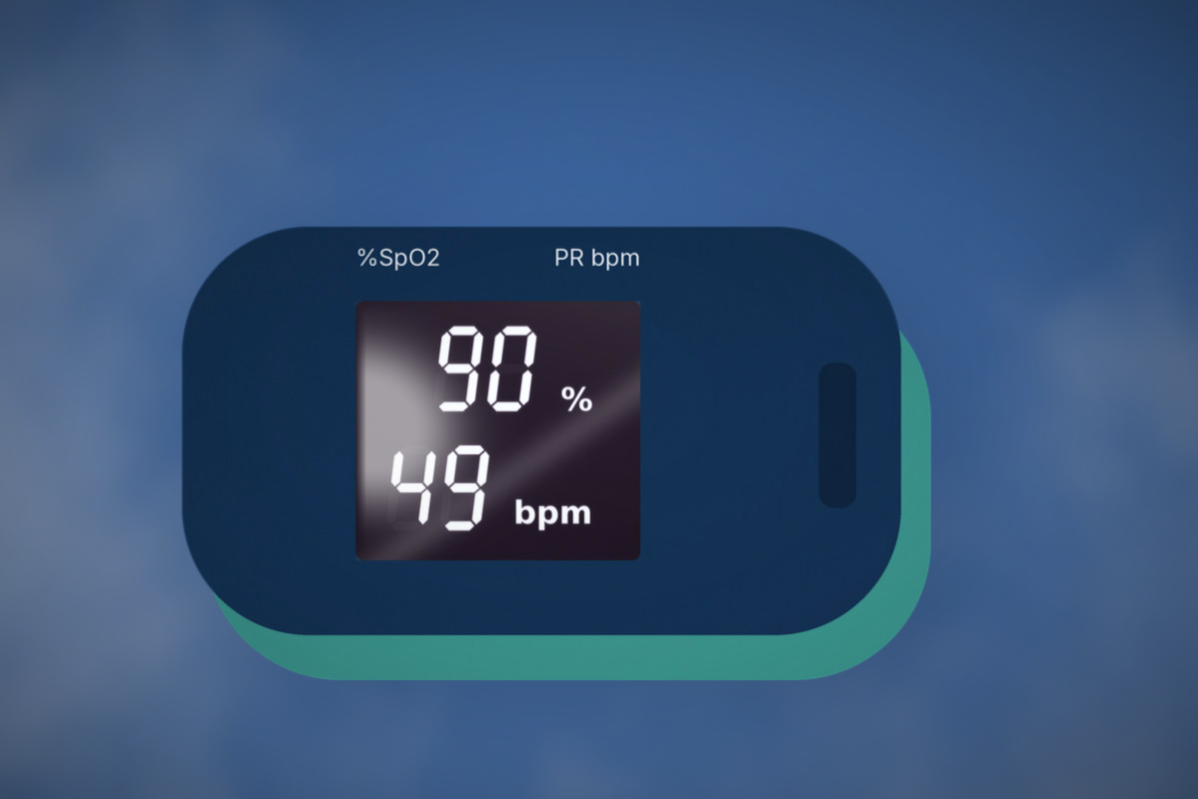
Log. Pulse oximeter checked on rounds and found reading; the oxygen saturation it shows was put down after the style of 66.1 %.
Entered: 90 %
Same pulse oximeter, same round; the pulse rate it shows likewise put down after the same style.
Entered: 49 bpm
